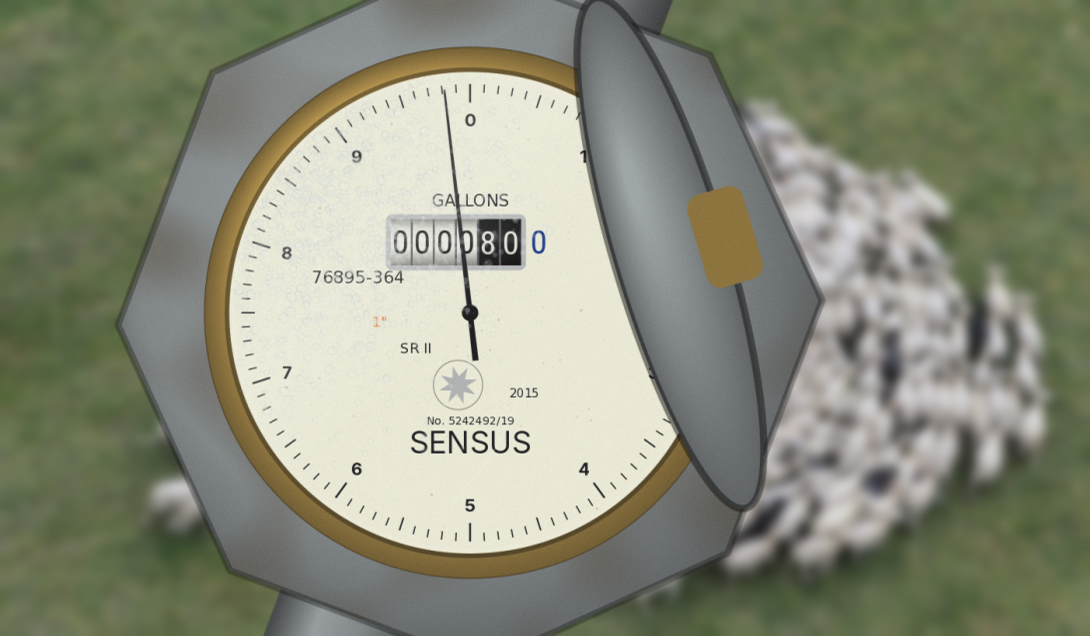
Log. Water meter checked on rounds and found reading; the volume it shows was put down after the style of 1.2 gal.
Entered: 799.8 gal
